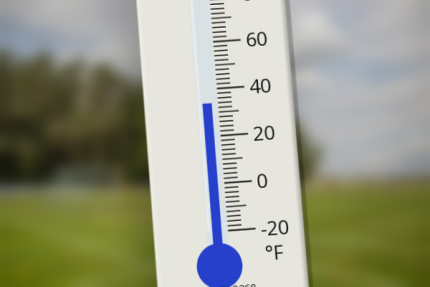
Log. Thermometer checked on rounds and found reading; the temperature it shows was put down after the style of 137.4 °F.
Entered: 34 °F
